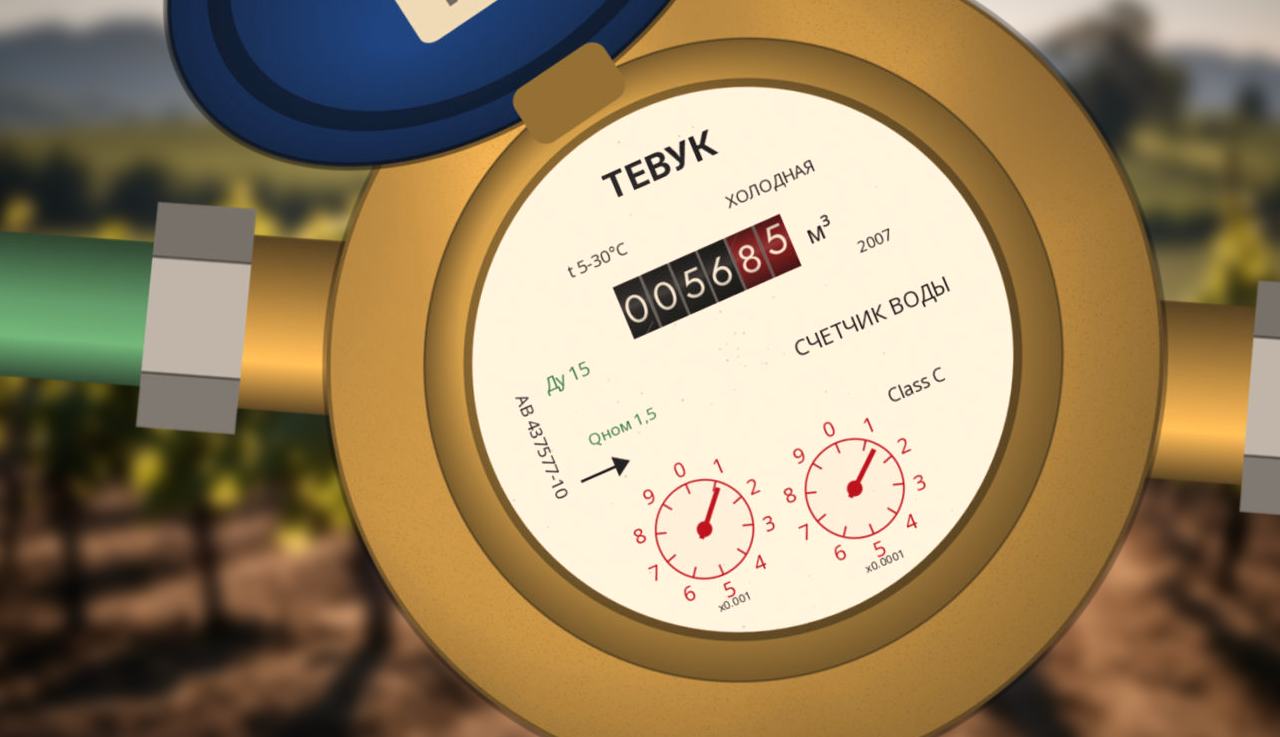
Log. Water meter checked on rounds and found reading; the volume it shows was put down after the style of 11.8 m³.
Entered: 56.8511 m³
